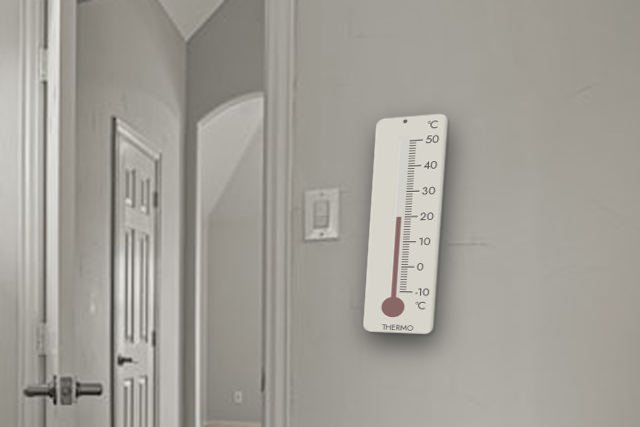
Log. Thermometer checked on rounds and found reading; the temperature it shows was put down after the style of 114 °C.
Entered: 20 °C
